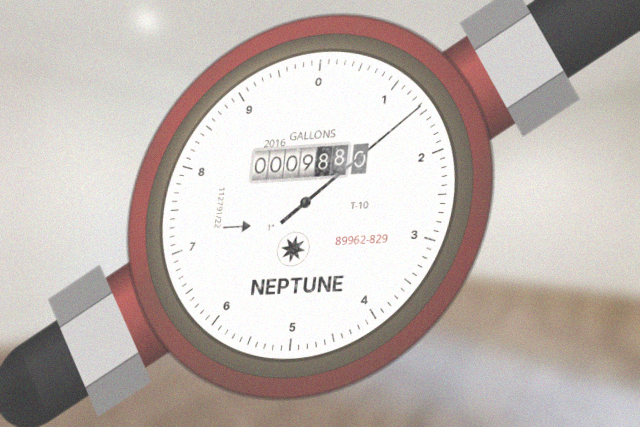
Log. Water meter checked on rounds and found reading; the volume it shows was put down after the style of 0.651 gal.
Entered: 9881.4 gal
